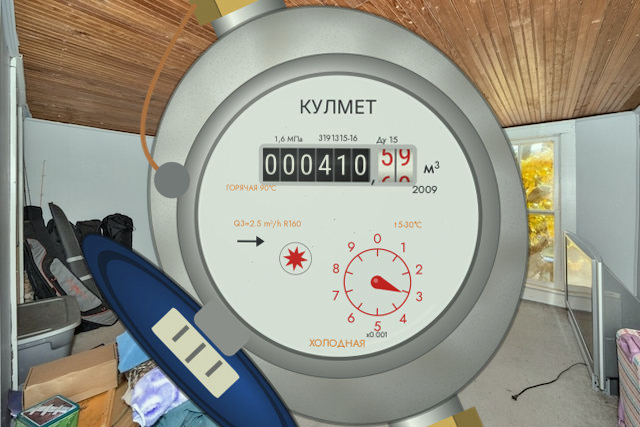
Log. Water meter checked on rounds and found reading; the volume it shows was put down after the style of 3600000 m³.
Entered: 410.593 m³
